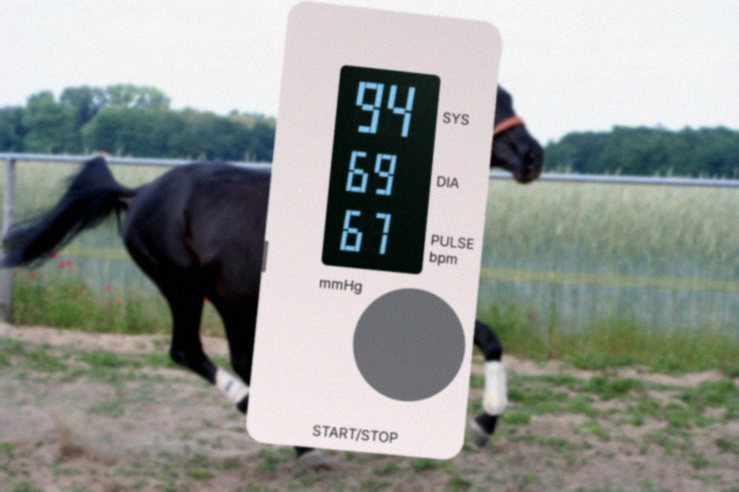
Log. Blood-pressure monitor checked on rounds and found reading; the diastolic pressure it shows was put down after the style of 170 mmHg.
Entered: 69 mmHg
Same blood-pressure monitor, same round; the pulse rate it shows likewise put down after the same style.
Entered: 67 bpm
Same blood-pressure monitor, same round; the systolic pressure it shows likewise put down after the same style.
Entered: 94 mmHg
